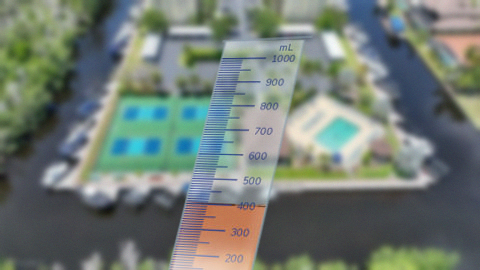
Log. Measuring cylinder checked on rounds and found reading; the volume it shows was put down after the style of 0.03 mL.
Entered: 400 mL
